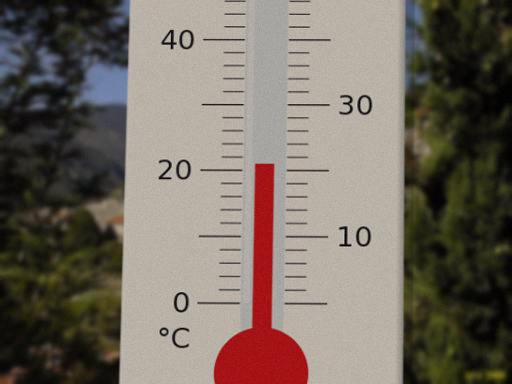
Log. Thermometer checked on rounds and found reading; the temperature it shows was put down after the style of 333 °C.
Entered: 21 °C
